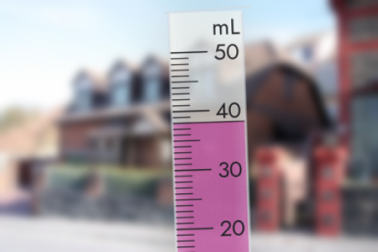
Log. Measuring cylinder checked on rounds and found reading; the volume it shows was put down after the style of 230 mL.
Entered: 38 mL
